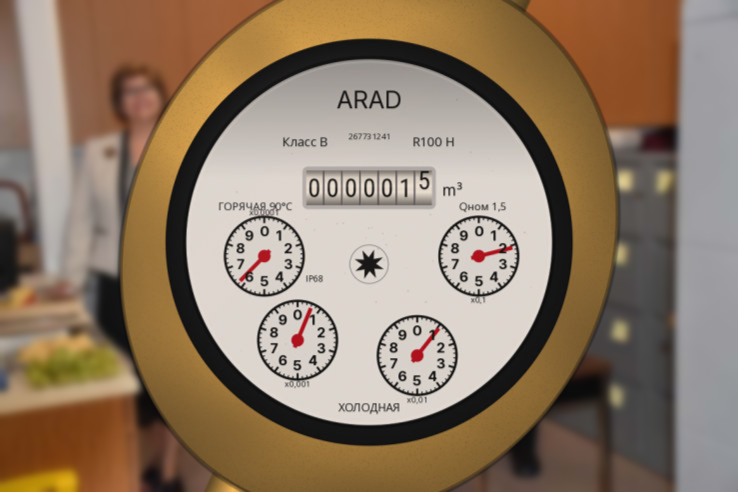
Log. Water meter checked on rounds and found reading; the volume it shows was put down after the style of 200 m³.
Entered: 15.2106 m³
